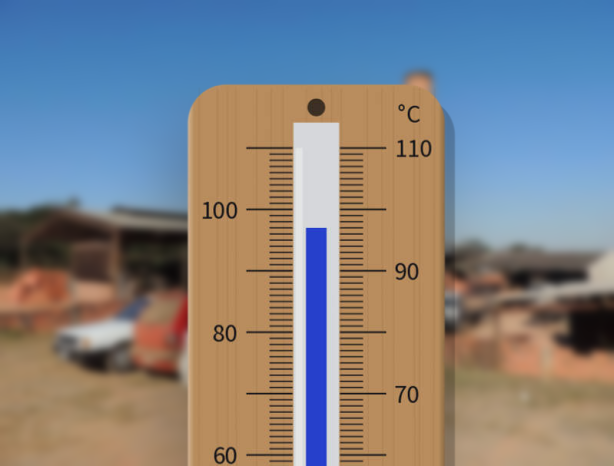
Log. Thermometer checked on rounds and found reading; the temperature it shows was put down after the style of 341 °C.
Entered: 97 °C
